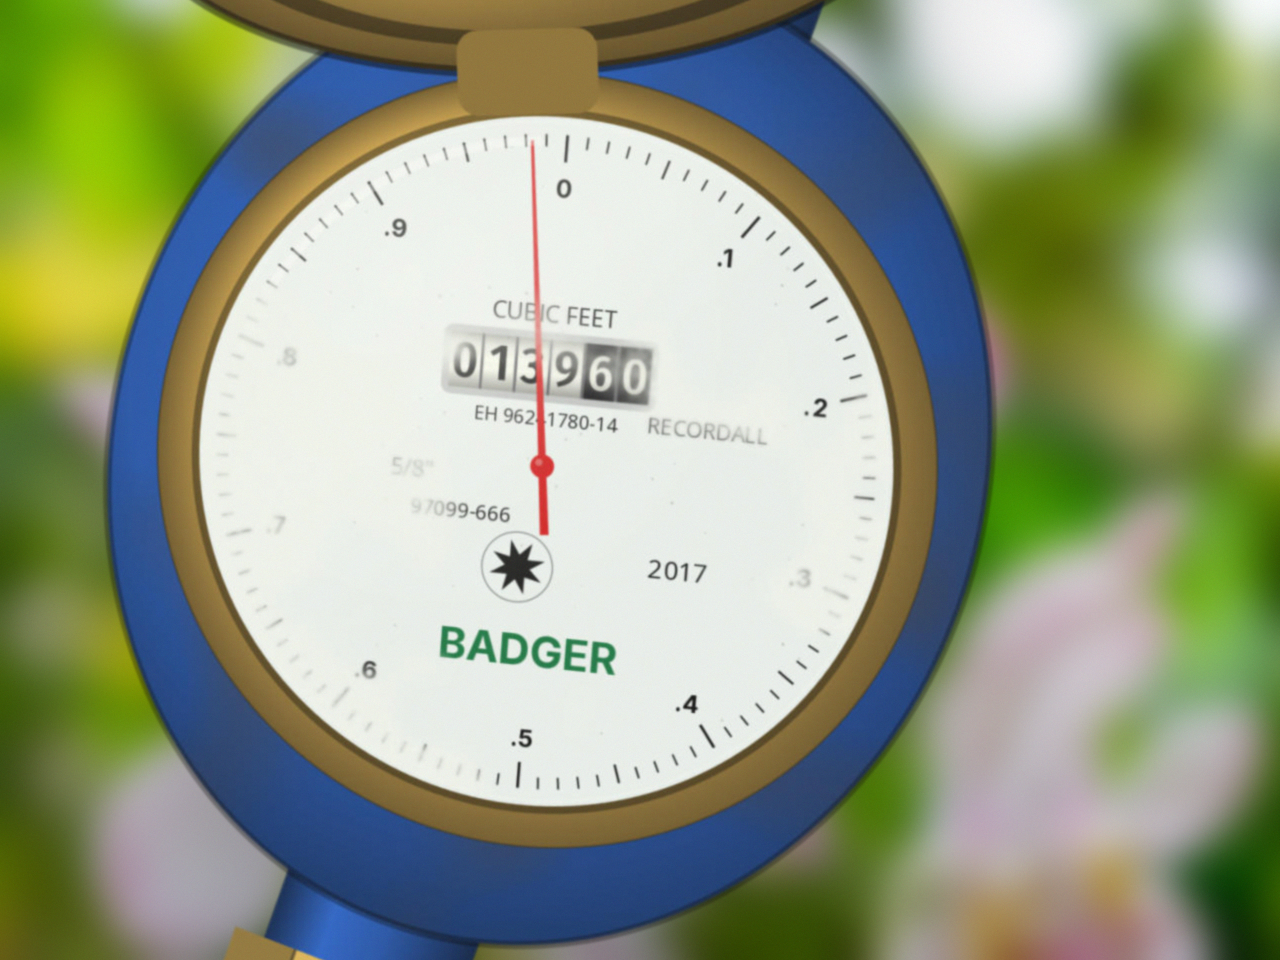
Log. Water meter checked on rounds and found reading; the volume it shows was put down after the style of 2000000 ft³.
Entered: 13959.98 ft³
